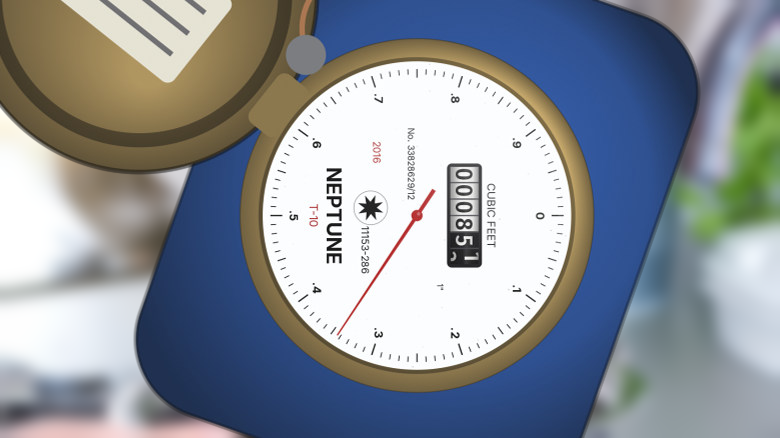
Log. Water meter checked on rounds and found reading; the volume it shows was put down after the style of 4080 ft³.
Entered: 851.34 ft³
